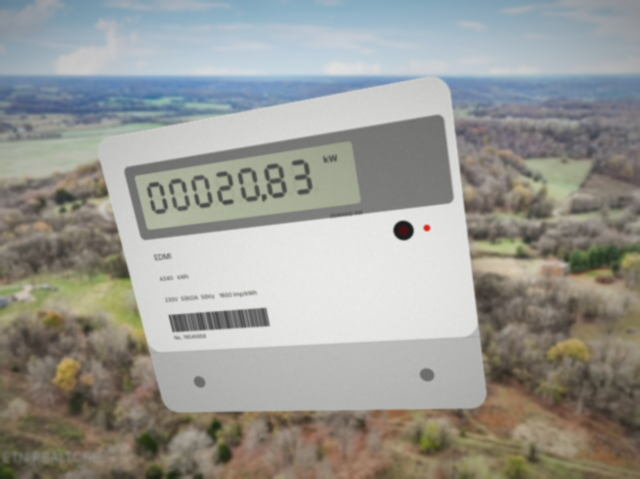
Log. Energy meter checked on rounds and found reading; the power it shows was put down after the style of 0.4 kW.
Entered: 20.83 kW
